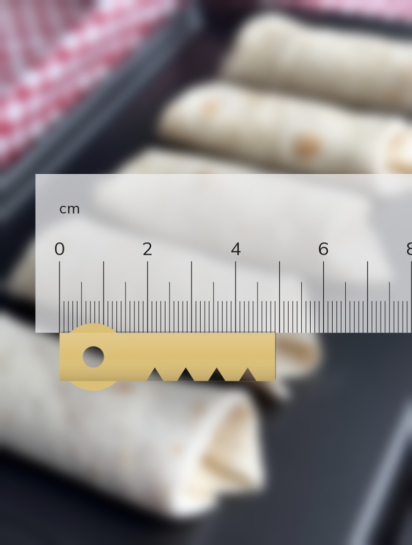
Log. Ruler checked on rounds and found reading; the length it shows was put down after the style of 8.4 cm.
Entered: 4.9 cm
